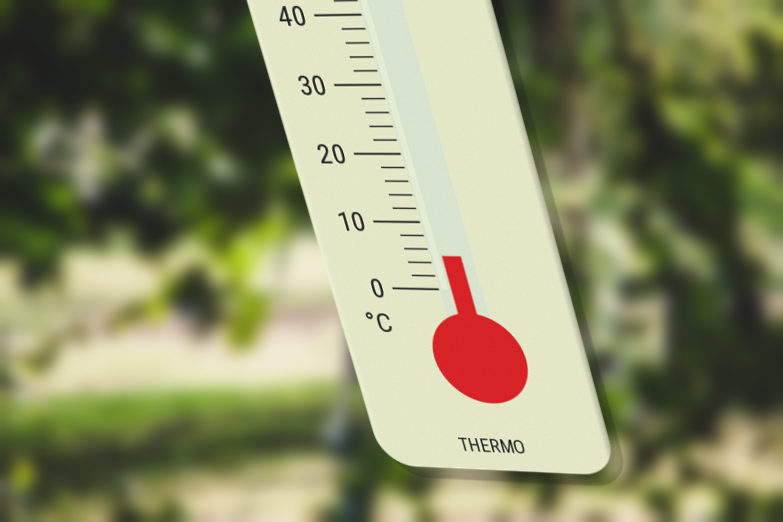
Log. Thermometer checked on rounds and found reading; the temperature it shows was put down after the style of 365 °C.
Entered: 5 °C
